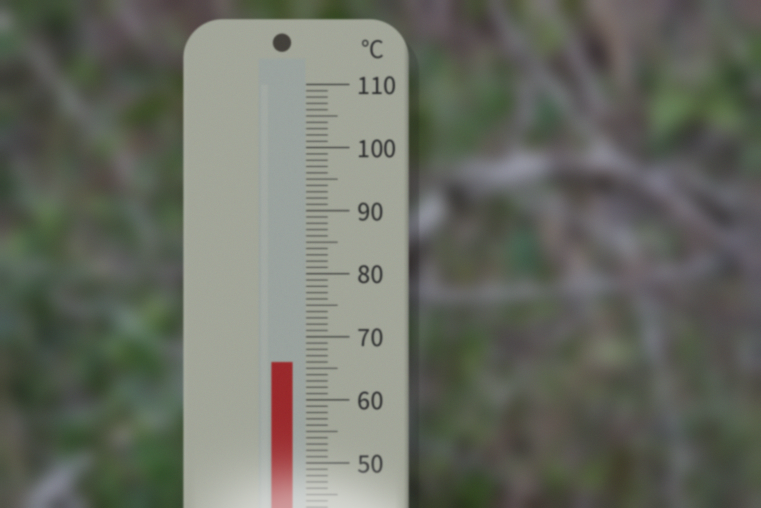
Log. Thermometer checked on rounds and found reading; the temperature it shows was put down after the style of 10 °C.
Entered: 66 °C
